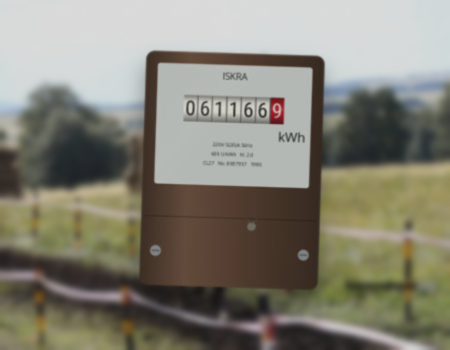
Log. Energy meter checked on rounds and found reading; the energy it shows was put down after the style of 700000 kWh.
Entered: 61166.9 kWh
